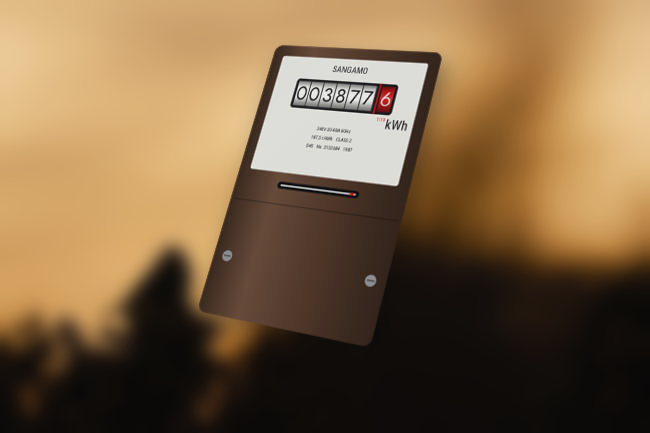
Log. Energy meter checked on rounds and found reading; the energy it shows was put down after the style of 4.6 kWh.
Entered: 3877.6 kWh
